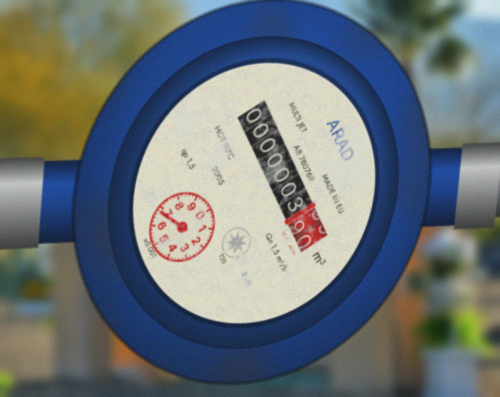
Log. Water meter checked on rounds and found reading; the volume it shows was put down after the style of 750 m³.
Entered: 3.896 m³
